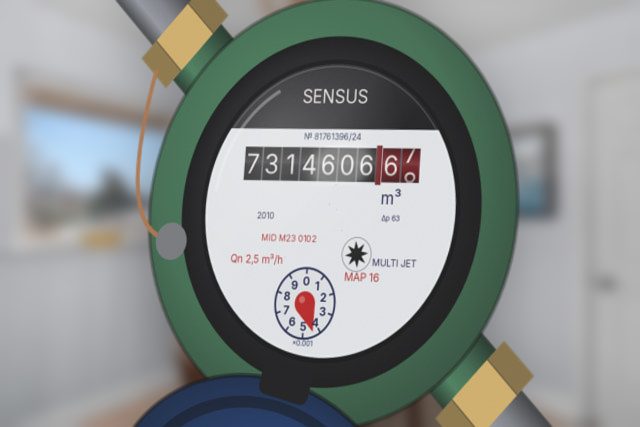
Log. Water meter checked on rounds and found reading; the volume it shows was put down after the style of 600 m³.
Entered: 7314606.674 m³
